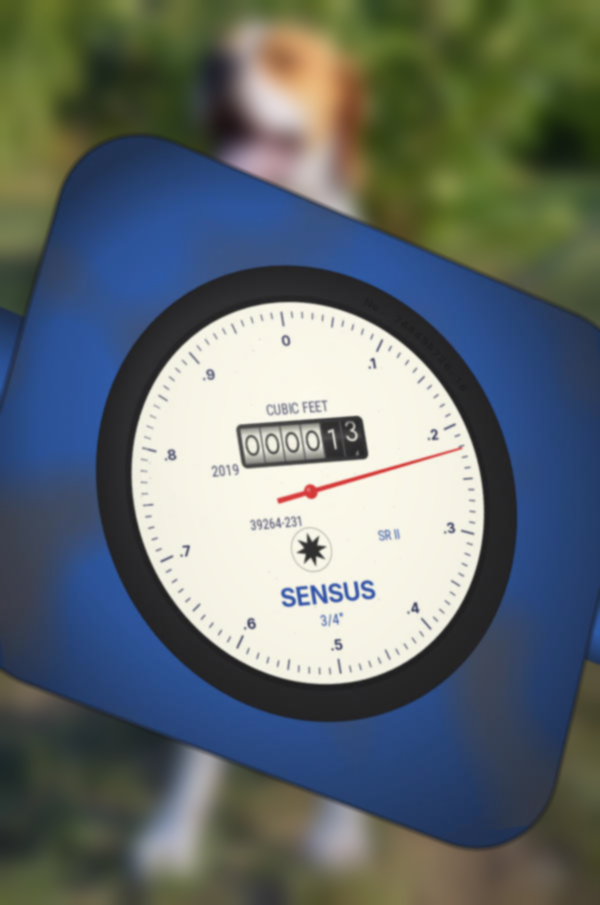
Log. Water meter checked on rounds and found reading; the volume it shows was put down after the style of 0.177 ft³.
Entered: 13.22 ft³
